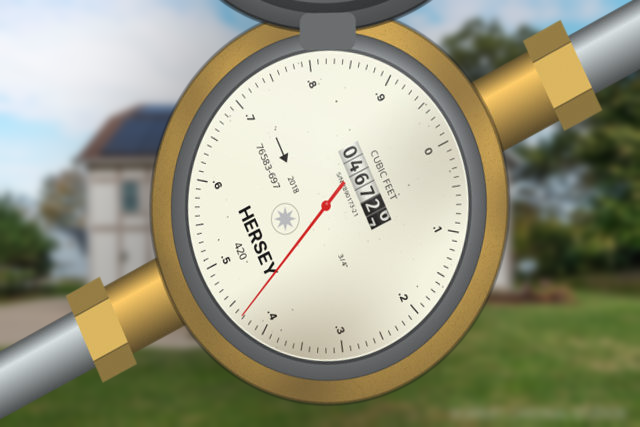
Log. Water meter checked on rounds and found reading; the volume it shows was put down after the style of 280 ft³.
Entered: 46726.43 ft³
